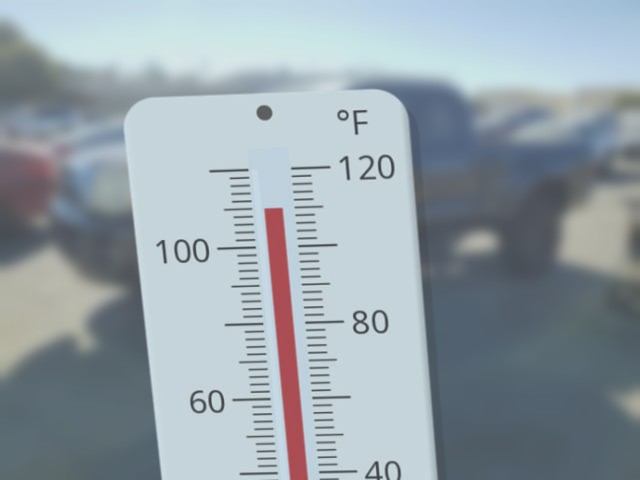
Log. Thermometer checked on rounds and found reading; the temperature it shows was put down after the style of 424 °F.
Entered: 110 °F
